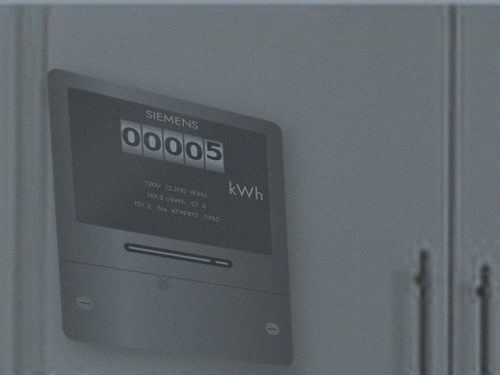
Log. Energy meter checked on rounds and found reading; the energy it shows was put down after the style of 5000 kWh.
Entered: 5 kWh
